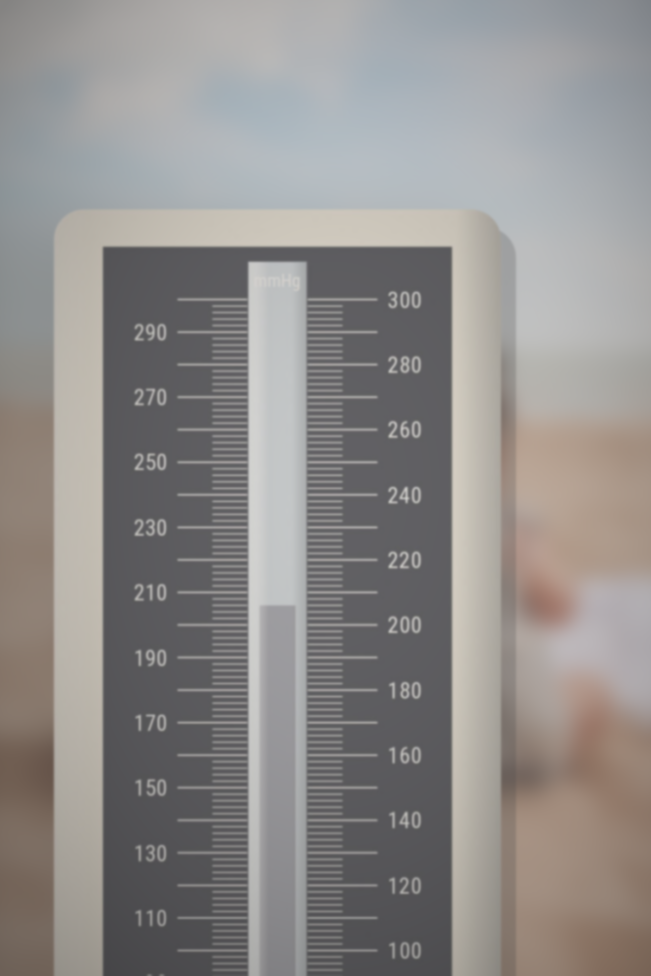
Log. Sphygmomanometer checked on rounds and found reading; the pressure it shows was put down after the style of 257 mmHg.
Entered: 206 mmHg
